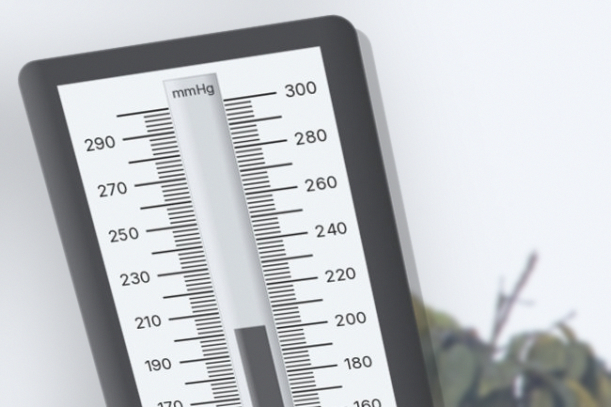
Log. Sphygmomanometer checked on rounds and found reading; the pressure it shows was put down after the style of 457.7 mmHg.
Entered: 202 mmHg
